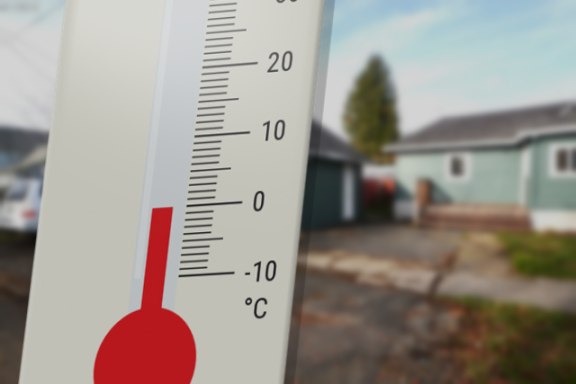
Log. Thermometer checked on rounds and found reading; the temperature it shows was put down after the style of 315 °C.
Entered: 0 °C
